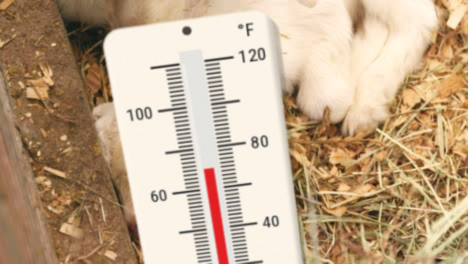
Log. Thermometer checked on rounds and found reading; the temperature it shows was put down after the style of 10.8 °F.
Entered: 70 °F
